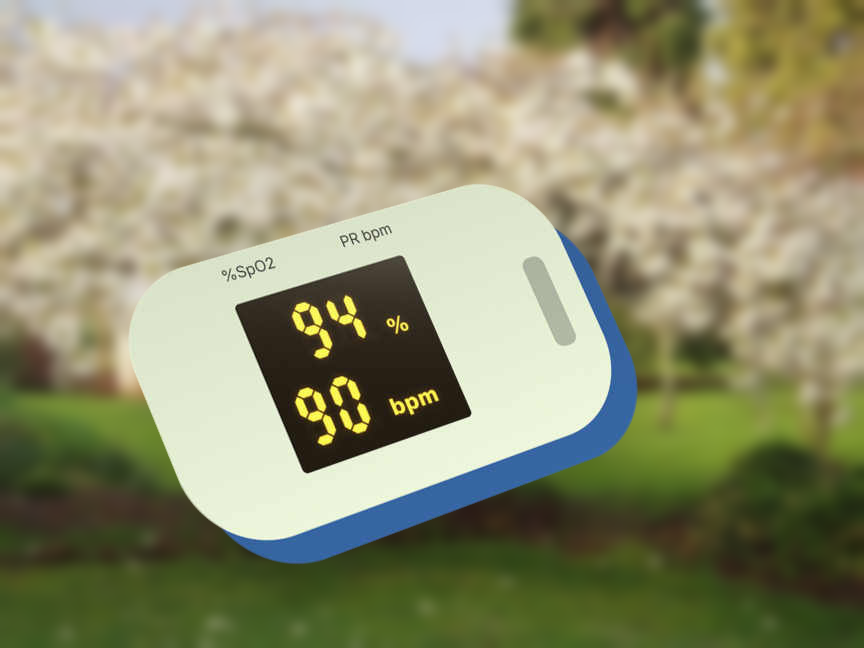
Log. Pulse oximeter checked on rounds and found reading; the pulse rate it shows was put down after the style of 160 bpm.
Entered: 90 bpm
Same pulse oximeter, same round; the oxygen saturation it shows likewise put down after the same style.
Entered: 94 %
